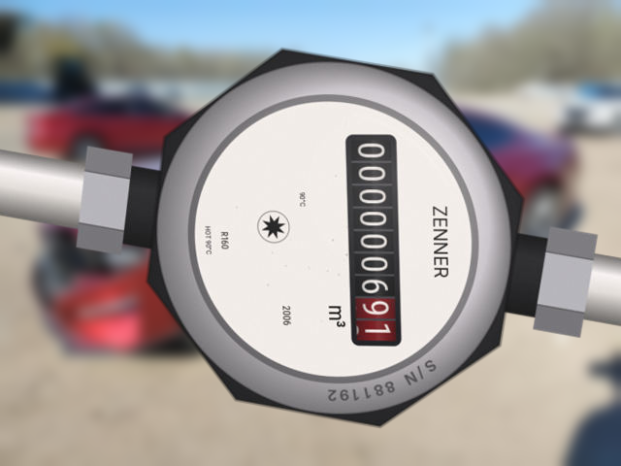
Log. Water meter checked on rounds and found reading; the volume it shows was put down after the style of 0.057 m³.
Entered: 6.91 m³
